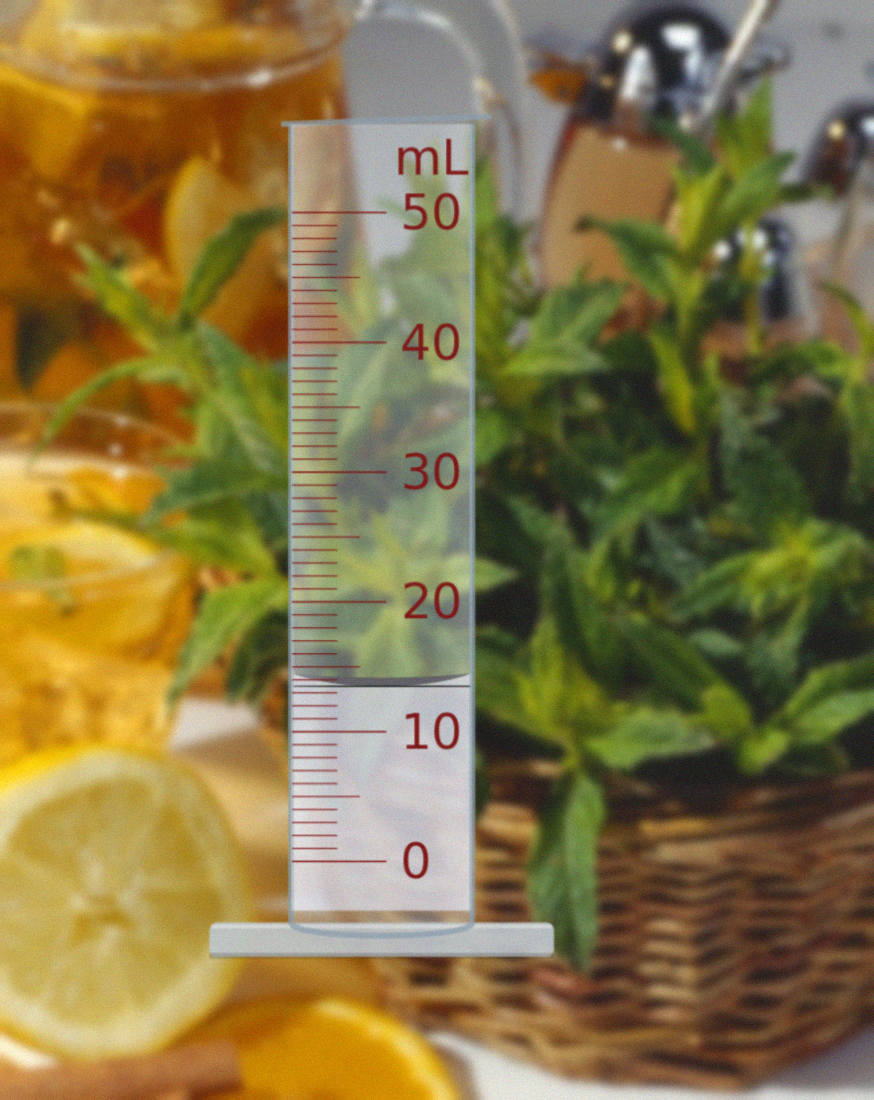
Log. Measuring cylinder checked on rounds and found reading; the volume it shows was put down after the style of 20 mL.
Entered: 13.5 mL
